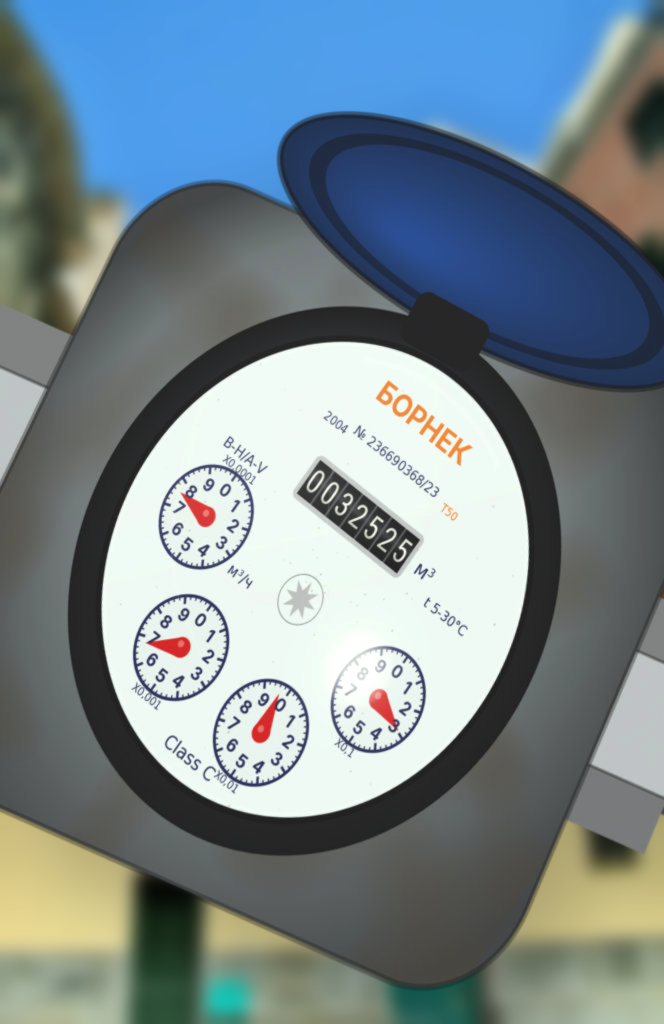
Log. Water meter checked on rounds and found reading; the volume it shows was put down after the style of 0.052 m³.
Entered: 32525.2967 m³
